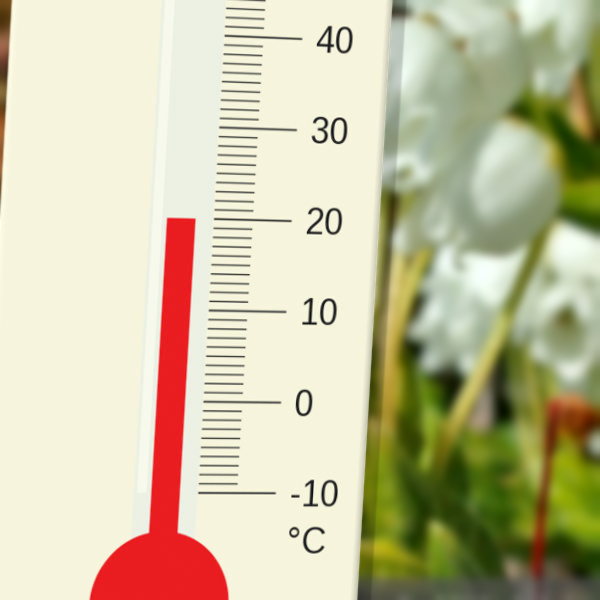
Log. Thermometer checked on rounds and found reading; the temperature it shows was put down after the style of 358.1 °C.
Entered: 20 °C
